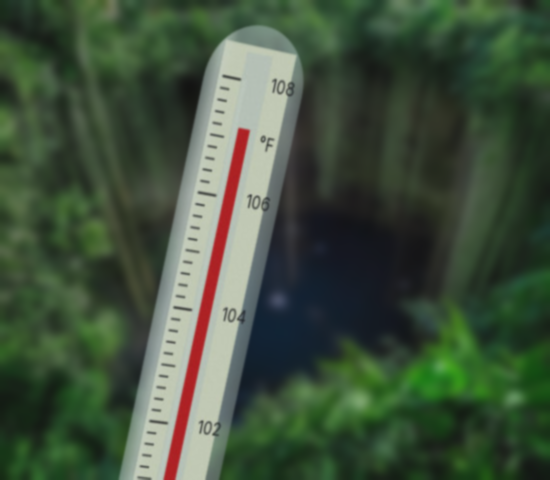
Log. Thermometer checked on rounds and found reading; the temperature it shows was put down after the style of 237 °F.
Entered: 107.2 °F
